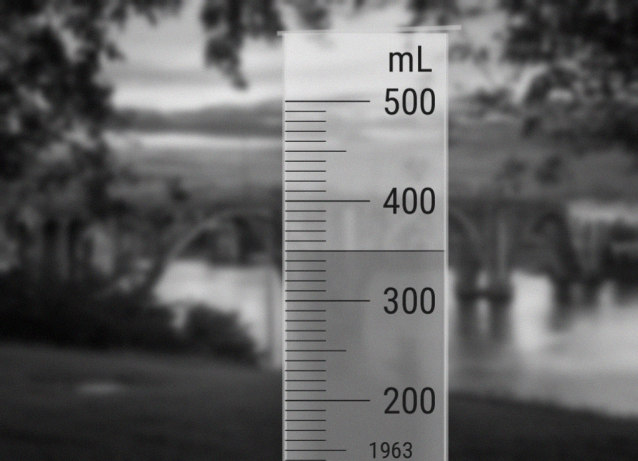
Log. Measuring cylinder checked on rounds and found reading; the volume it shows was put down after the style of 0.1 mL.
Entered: 350 mL
